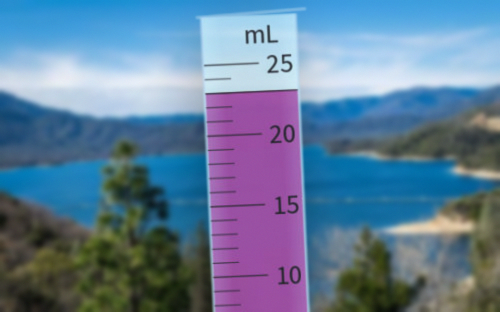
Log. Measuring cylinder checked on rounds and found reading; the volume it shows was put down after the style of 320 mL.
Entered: 23 mL
